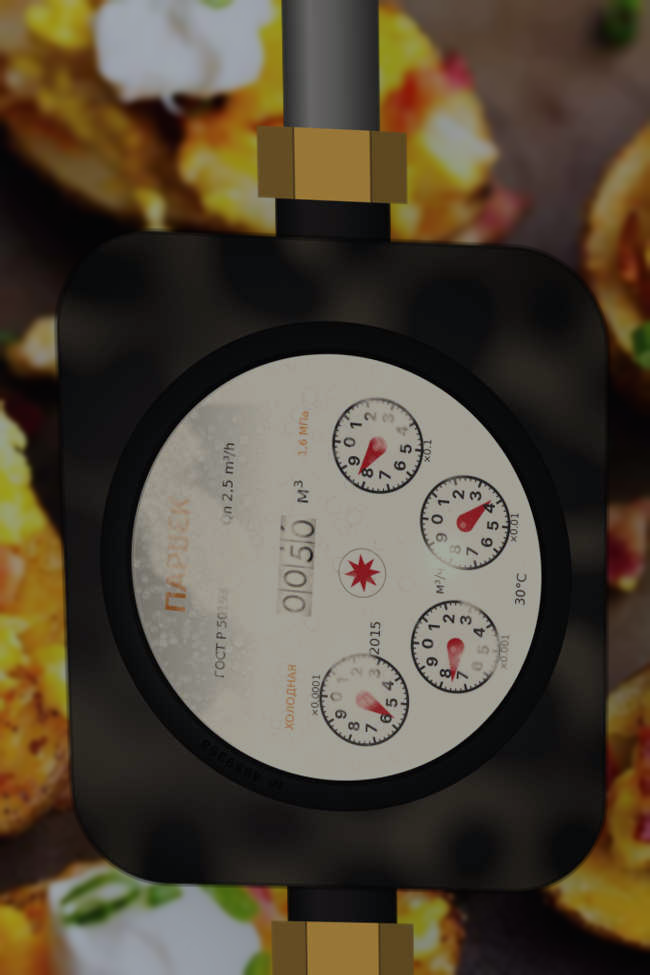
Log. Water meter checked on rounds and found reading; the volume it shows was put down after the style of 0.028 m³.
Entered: 49.8375 m³
